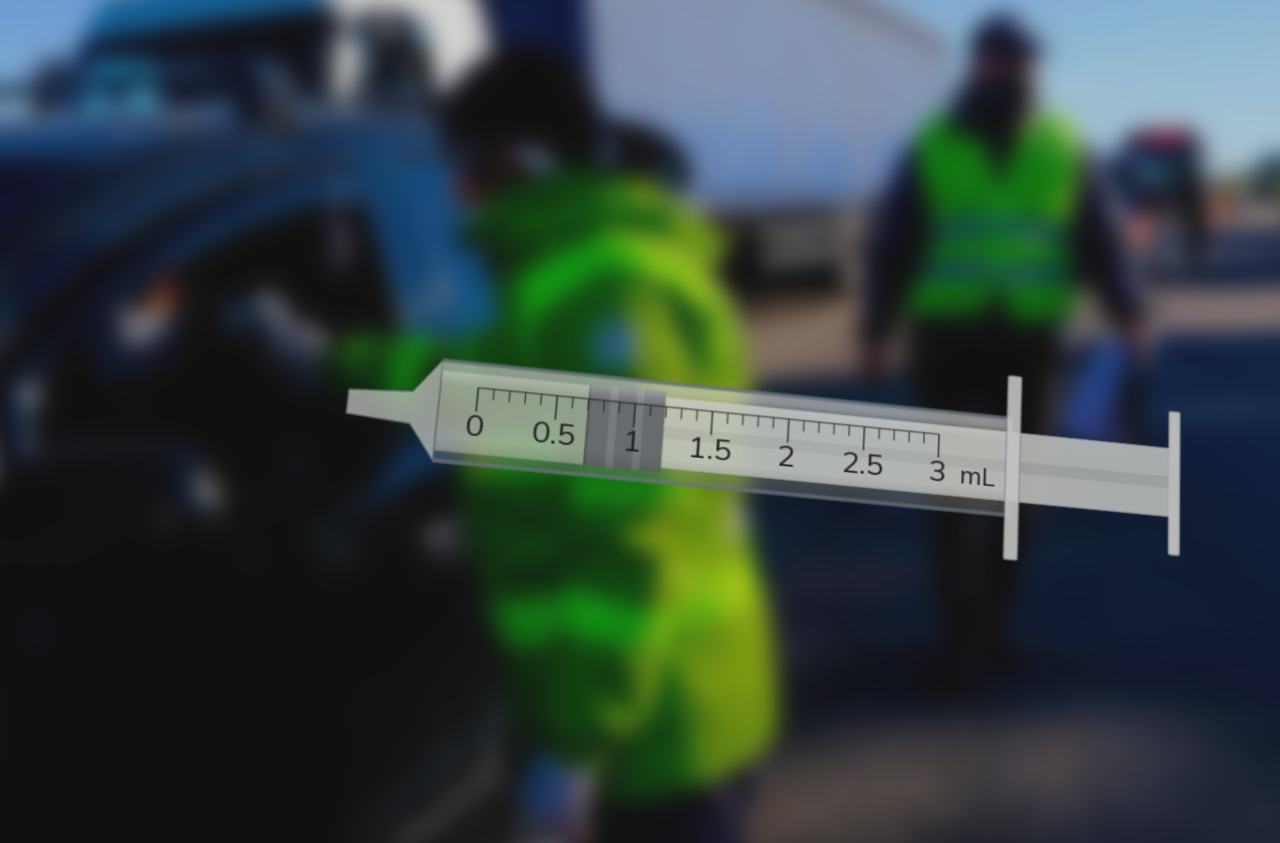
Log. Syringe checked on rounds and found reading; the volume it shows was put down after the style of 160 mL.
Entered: 0.7 mL
